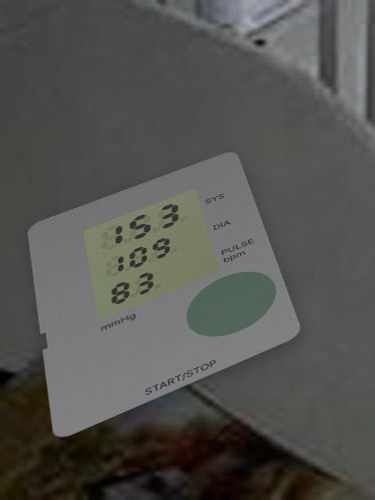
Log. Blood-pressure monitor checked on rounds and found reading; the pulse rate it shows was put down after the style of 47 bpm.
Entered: 83 bpm
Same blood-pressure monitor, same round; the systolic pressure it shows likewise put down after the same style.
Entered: 153 mmHg
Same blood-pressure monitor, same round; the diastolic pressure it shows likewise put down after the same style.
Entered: 109 mmHg
